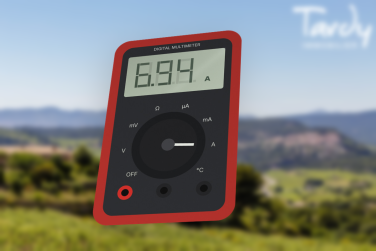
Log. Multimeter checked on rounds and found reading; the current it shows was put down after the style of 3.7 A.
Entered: 6.94 A
